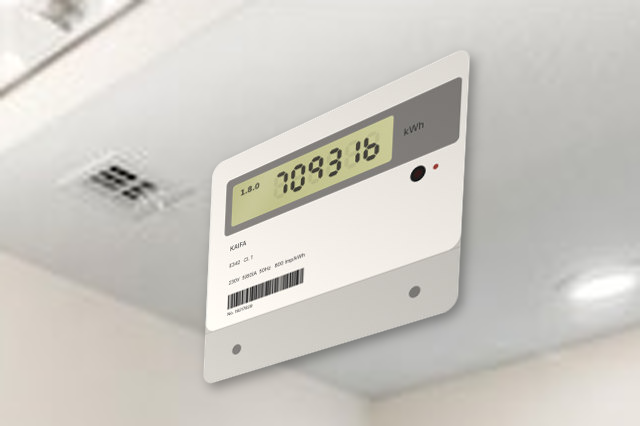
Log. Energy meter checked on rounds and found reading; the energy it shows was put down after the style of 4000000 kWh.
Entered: 709316 kWh
